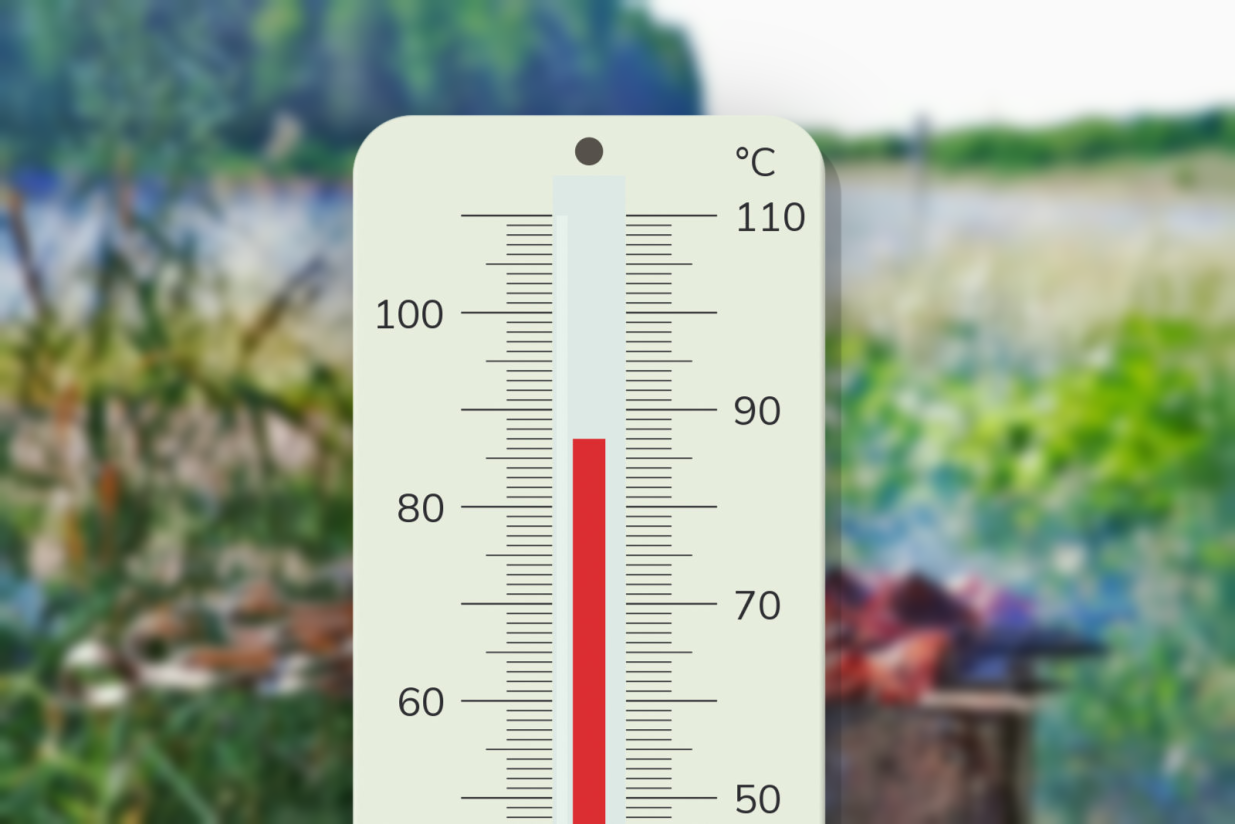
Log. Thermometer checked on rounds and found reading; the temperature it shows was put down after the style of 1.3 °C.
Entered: 87 °C
